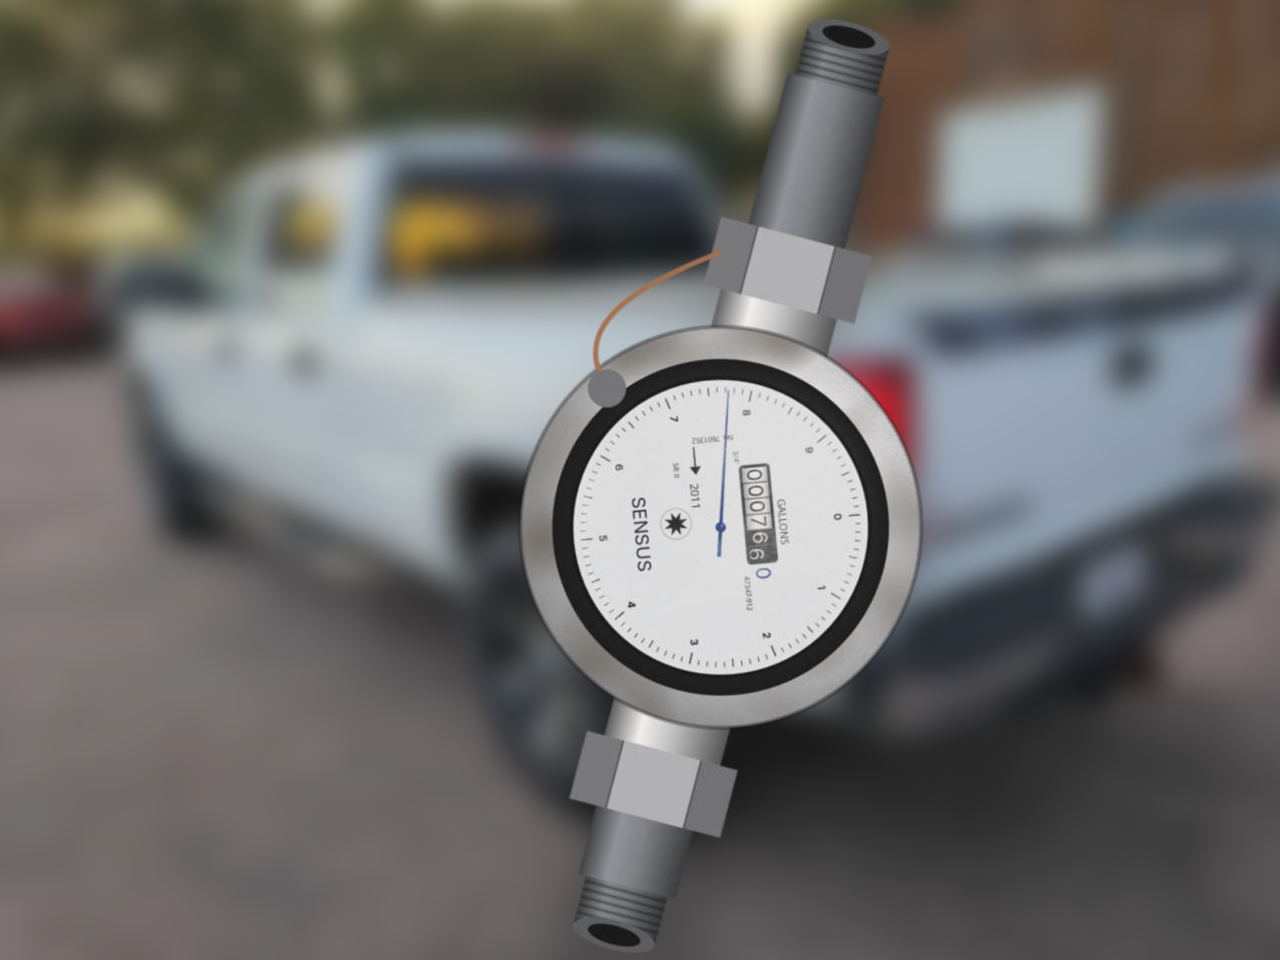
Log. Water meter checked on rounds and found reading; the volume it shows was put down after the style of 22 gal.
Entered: 7657.7 gal
